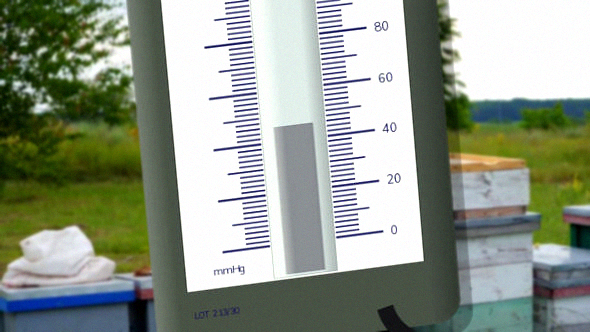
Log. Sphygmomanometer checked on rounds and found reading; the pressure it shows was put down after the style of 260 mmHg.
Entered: 46 mmHg
